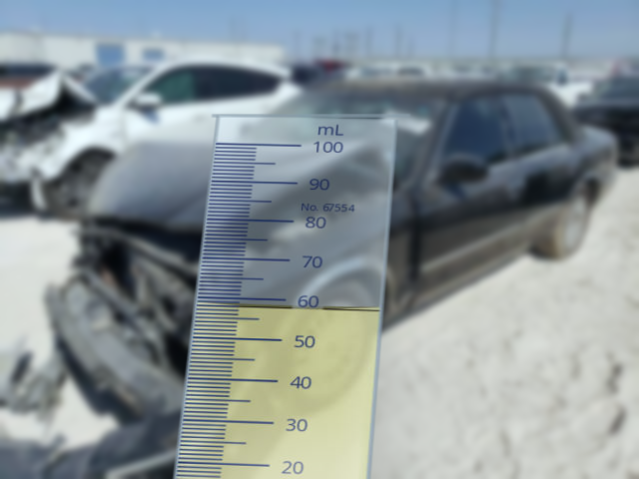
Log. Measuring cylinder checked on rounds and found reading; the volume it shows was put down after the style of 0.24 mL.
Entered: 58 mL
